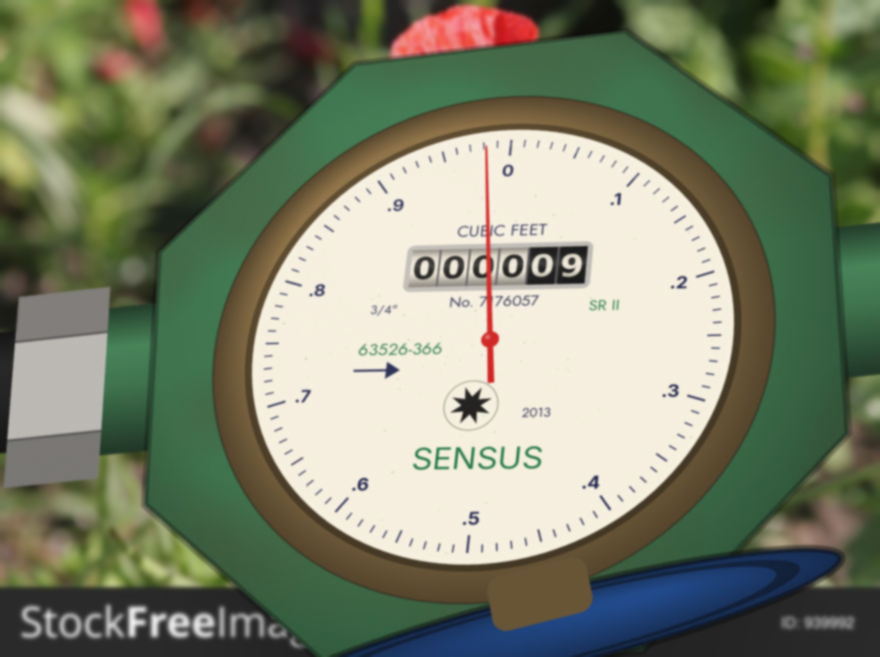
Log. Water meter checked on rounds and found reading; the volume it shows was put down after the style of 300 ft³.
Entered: 8.98 ft³
